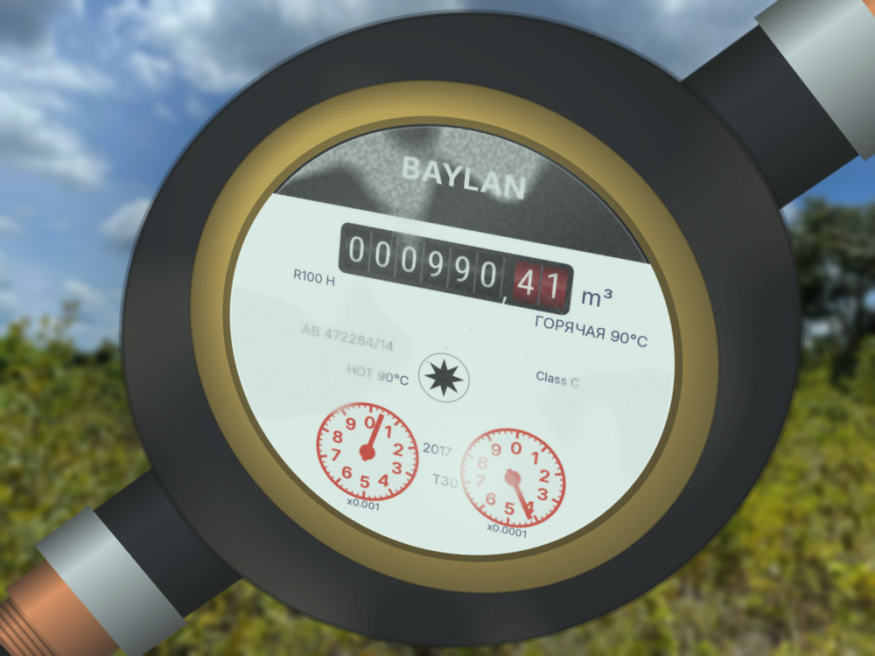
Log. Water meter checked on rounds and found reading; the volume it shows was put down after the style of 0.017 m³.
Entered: 990.4104 m³
